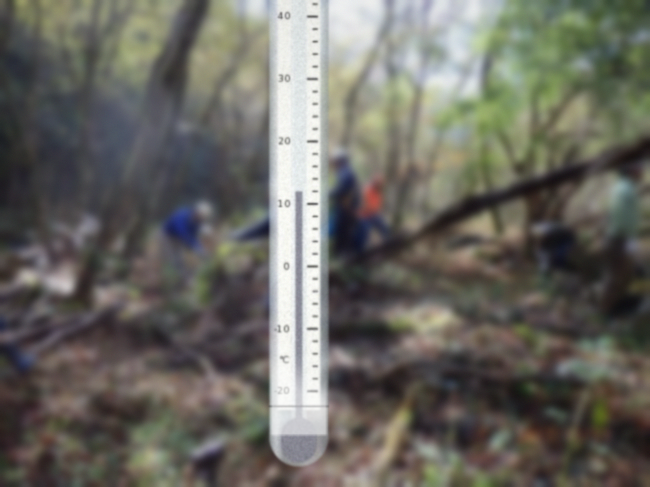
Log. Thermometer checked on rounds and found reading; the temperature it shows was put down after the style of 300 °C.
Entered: 12 °C
